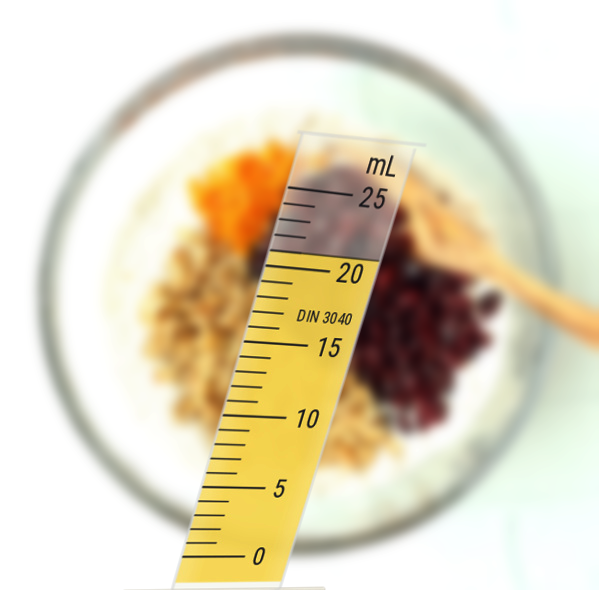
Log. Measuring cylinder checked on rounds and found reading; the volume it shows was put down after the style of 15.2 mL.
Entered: 21 mL
